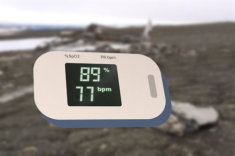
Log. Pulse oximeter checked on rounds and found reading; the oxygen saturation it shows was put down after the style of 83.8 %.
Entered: 89 %
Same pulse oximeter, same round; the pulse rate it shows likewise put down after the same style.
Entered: 77 bpm
